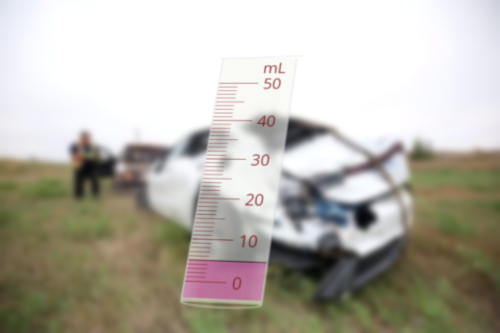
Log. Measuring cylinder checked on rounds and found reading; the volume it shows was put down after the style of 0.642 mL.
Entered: 5 mL
